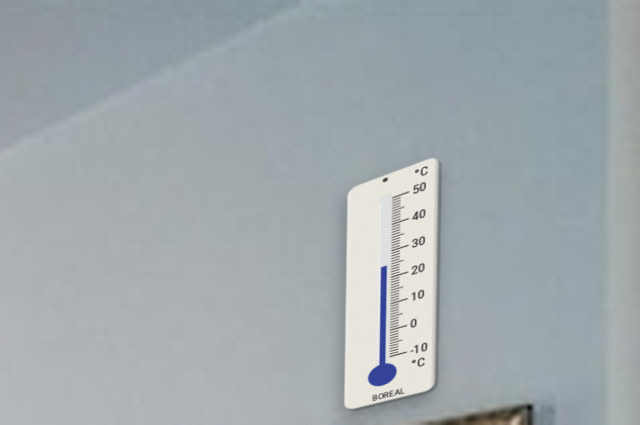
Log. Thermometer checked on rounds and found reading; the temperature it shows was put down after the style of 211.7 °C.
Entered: 25 °C
